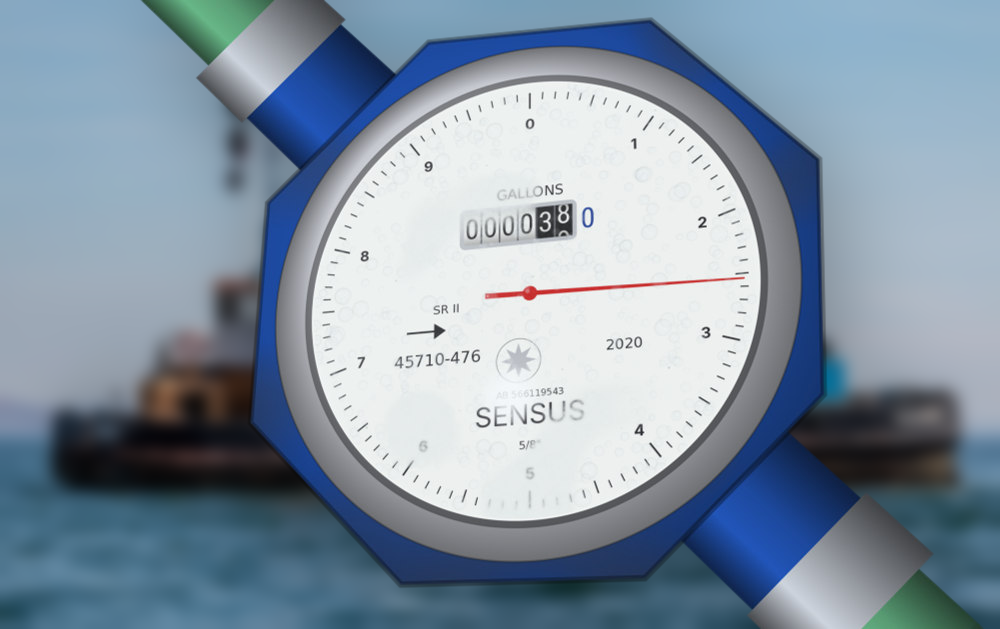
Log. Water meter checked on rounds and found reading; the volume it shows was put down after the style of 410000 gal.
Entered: 382.5 gal
